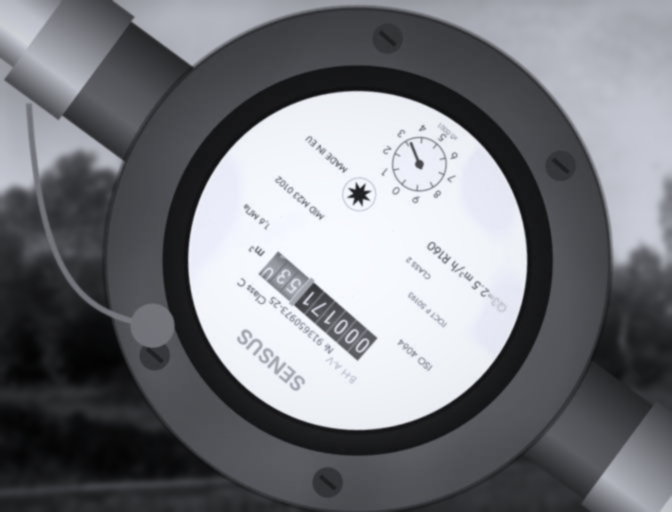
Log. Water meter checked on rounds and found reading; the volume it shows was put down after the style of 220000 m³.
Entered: 171.5303 m³
